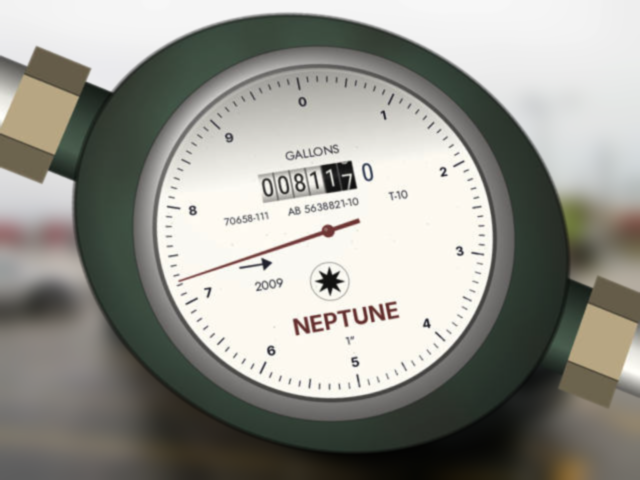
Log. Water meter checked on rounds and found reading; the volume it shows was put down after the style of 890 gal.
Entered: 81167.2 gal
